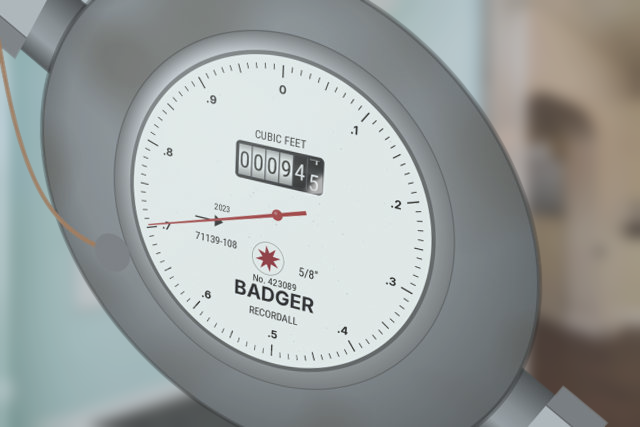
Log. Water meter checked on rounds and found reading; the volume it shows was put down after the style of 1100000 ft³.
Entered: 944.70 ft³
